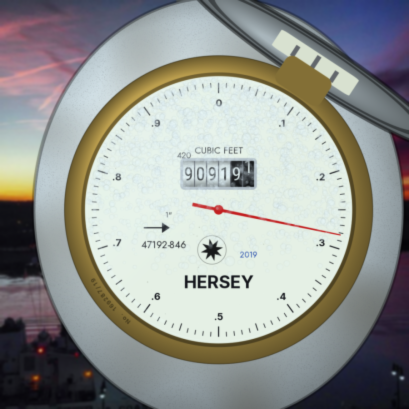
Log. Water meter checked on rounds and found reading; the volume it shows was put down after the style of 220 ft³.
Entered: 909191.28 ft³
